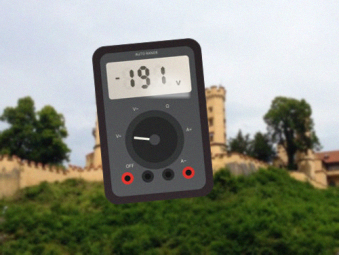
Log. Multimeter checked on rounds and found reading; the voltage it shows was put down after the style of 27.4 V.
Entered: -191 V
